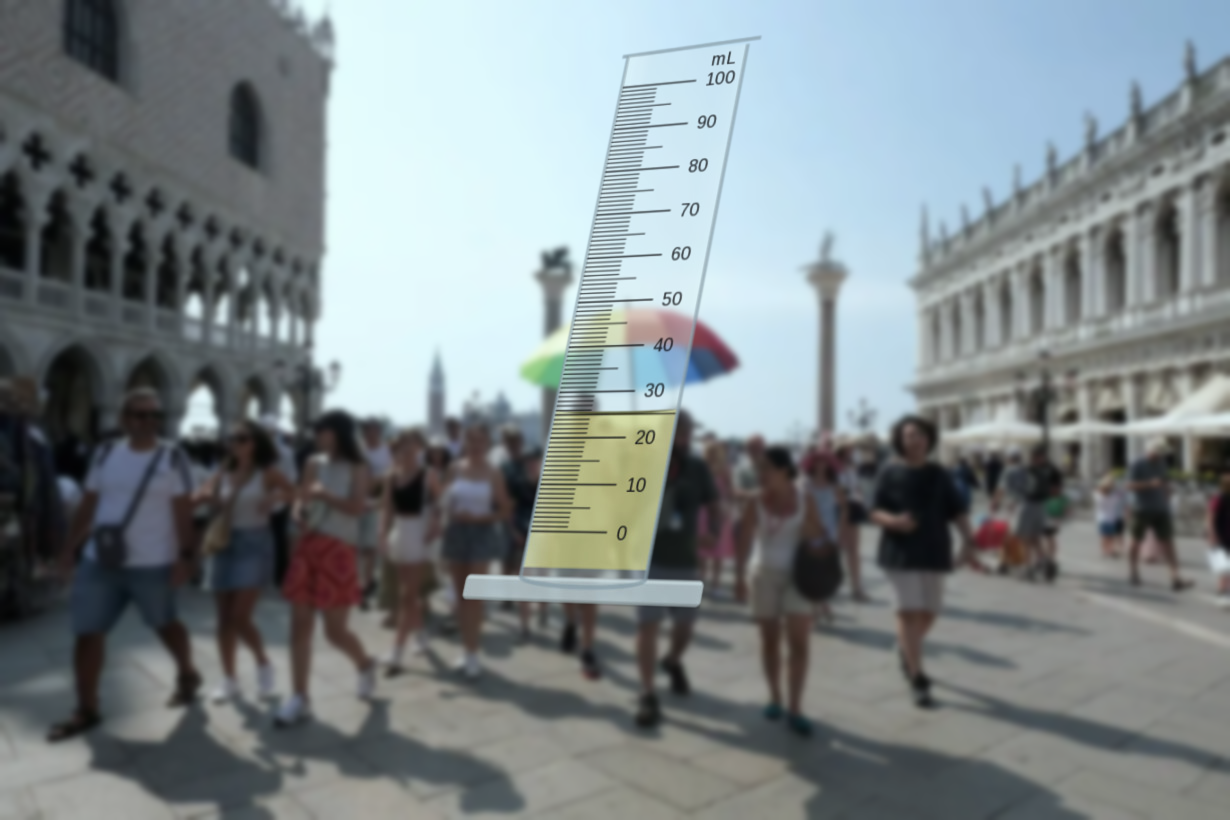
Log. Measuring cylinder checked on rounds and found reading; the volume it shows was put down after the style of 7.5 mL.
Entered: 25 mL
